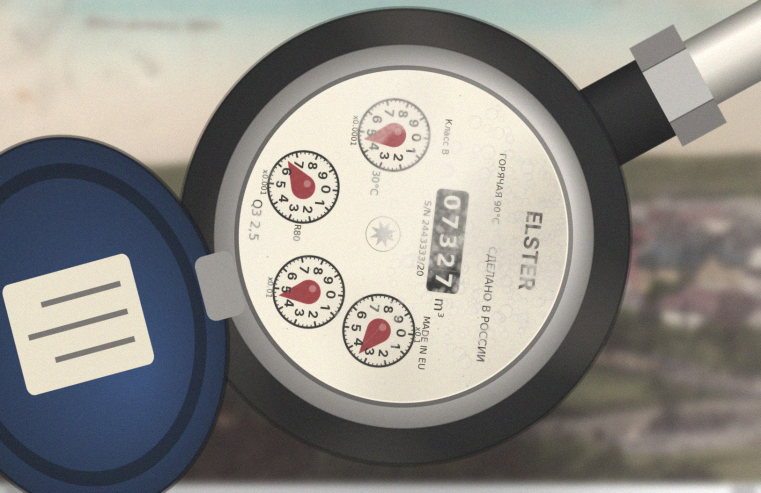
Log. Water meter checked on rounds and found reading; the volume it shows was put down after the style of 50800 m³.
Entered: 7327.3464 m³
